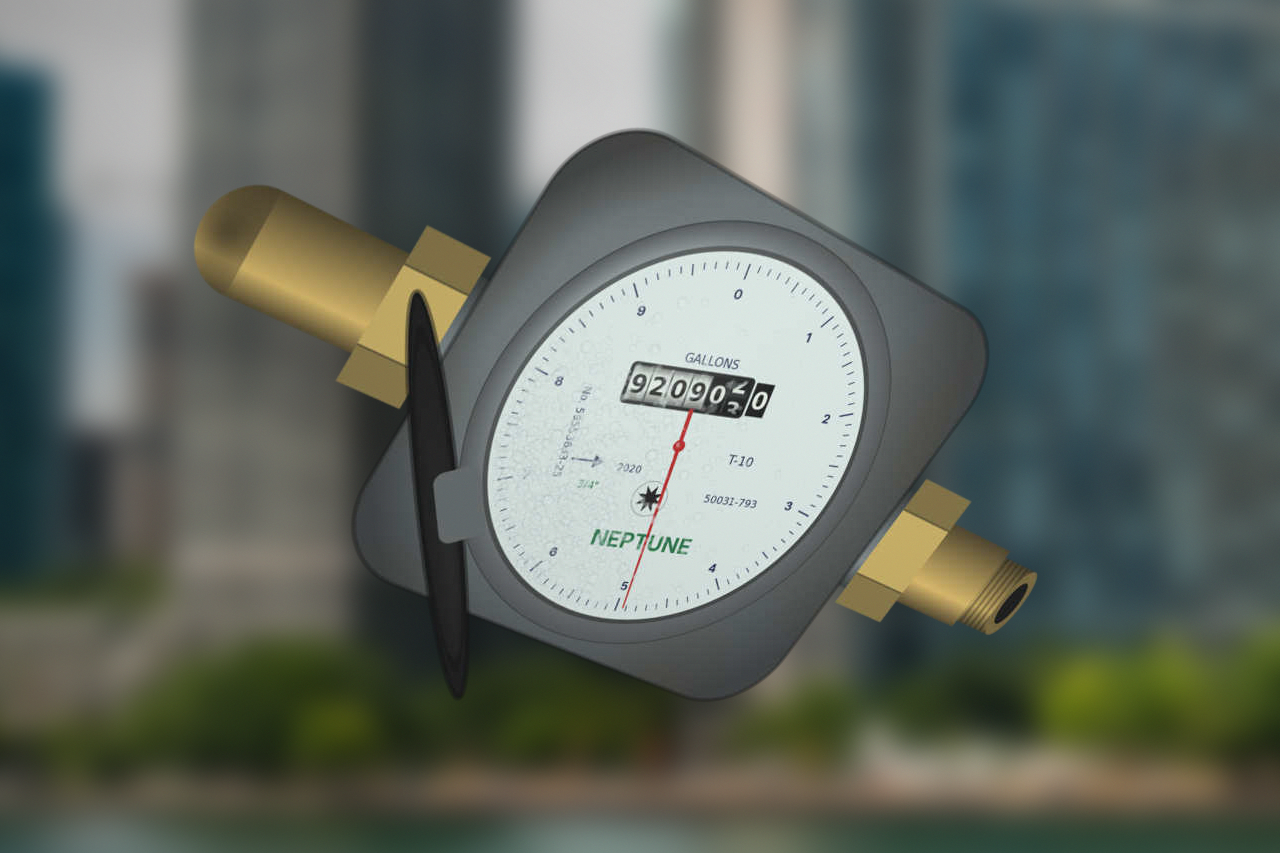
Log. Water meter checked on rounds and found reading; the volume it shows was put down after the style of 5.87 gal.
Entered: 9209024.9 gal
